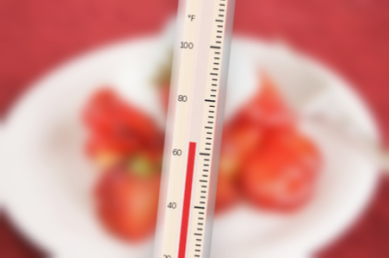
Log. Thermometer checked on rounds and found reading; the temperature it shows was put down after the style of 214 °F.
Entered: 64 °F
